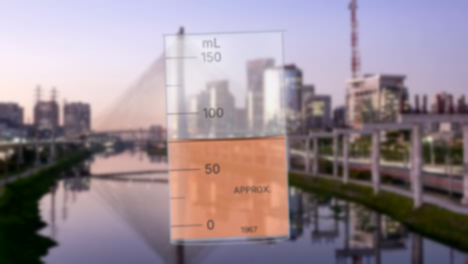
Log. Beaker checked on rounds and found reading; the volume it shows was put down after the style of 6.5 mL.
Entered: 75 mL
